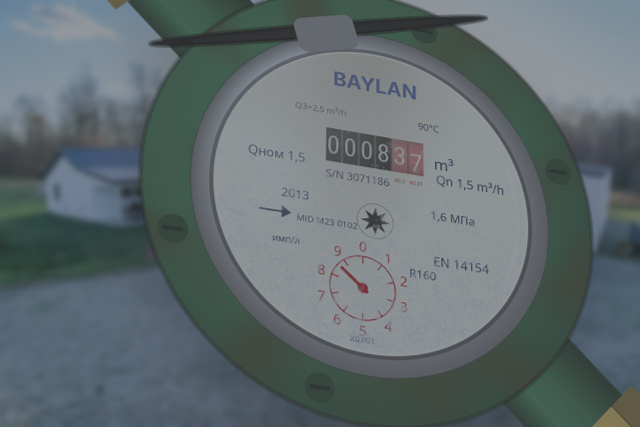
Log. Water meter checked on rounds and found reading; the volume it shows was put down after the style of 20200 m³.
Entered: 8.368 m³
